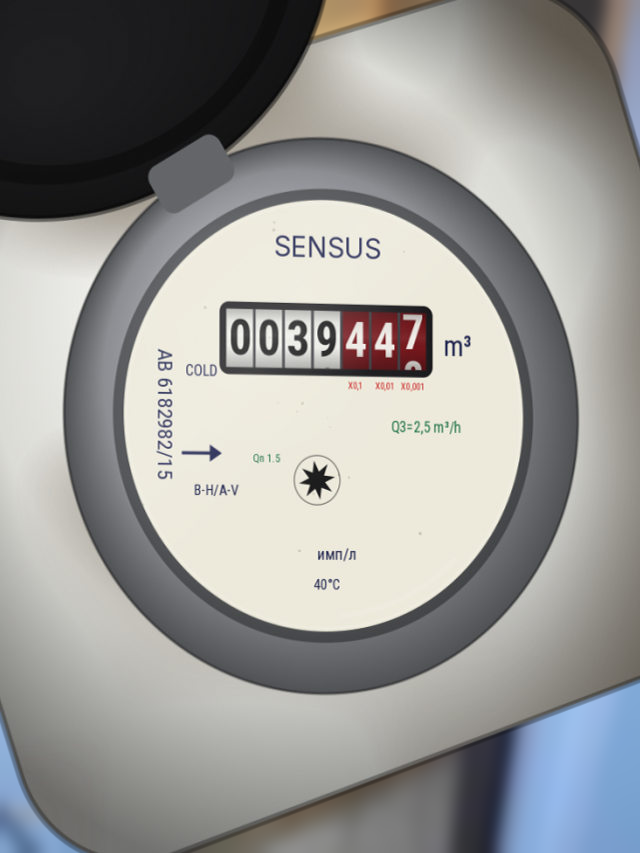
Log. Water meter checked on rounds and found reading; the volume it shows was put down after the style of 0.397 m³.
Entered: 39.447 m³
